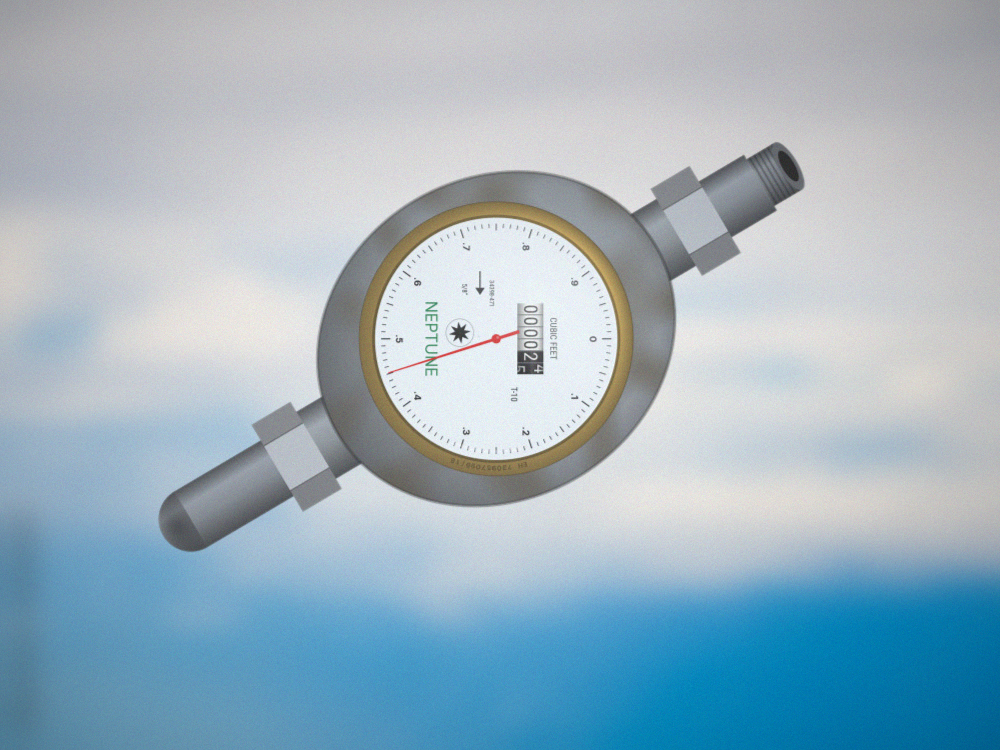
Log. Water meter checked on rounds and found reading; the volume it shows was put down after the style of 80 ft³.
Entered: 24.45 ft³
